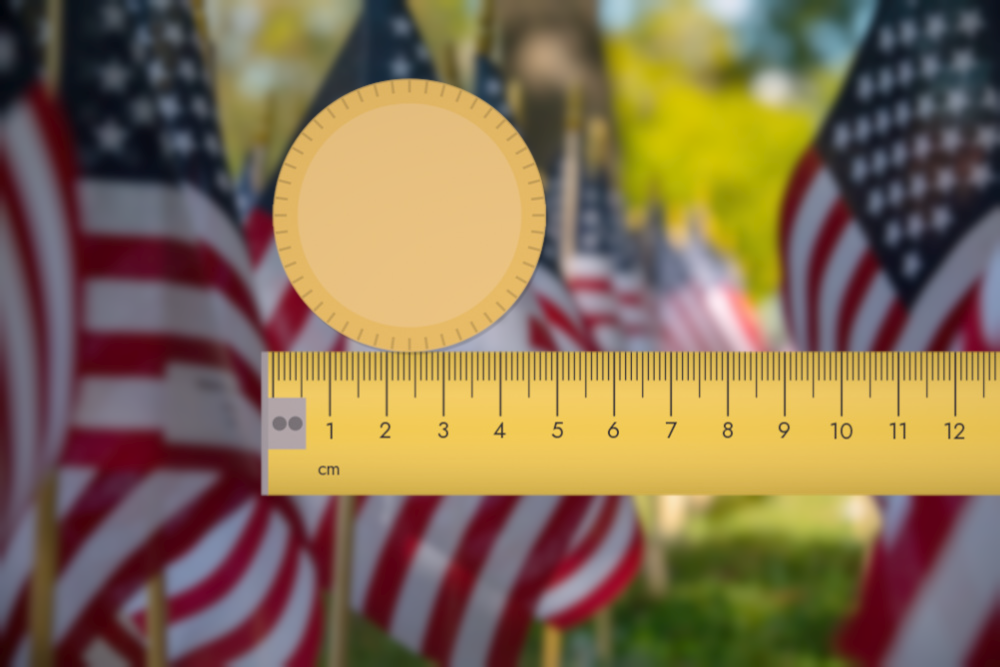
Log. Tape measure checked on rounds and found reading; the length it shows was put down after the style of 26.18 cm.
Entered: 4.8 cm
